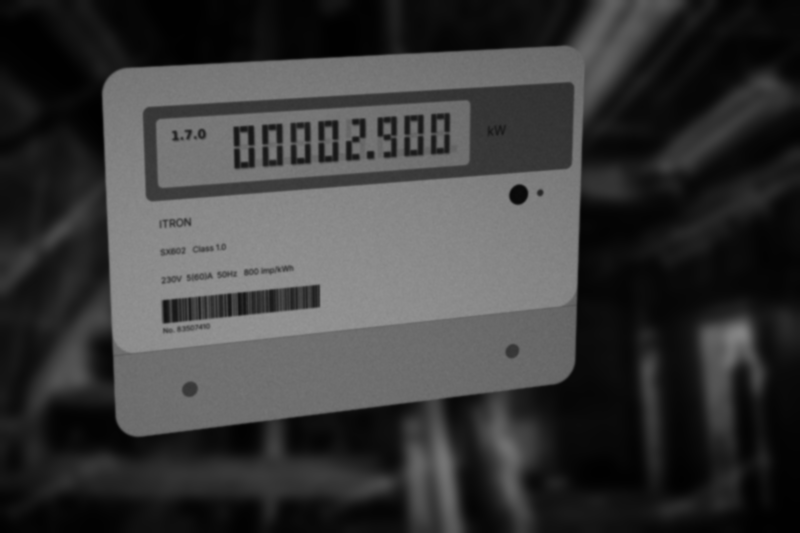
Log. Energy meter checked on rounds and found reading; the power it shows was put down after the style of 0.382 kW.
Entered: 2.900 kW
